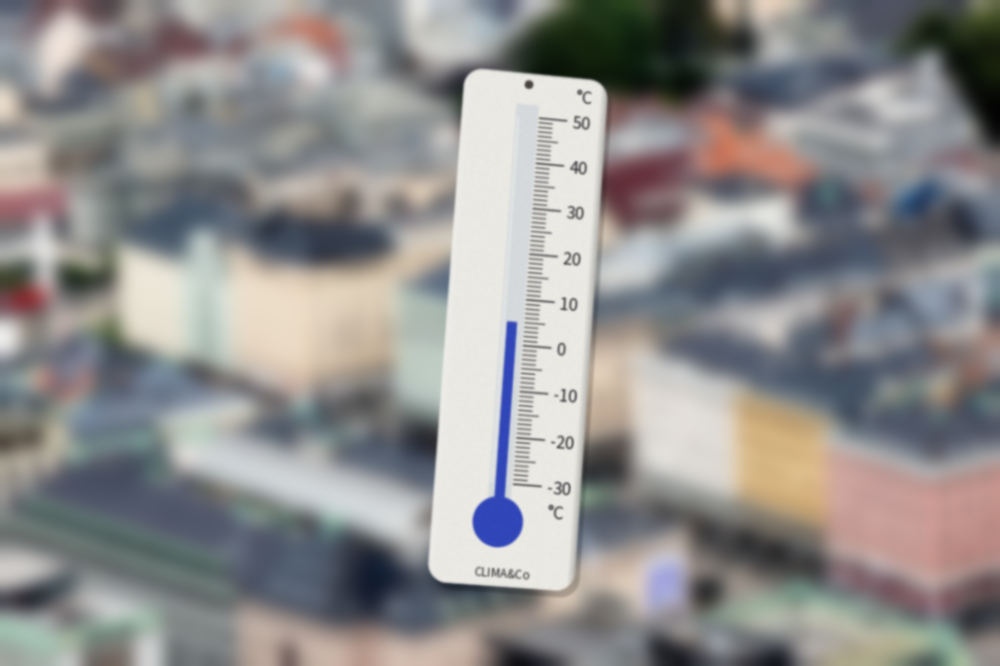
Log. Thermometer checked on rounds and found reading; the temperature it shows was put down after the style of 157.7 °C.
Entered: 5 °C
